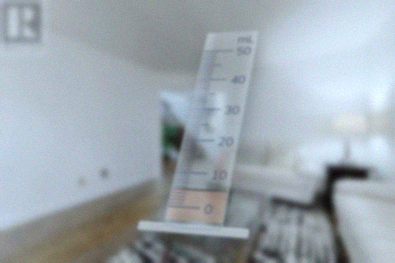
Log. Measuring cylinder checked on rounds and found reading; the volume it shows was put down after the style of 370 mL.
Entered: 5 mL
